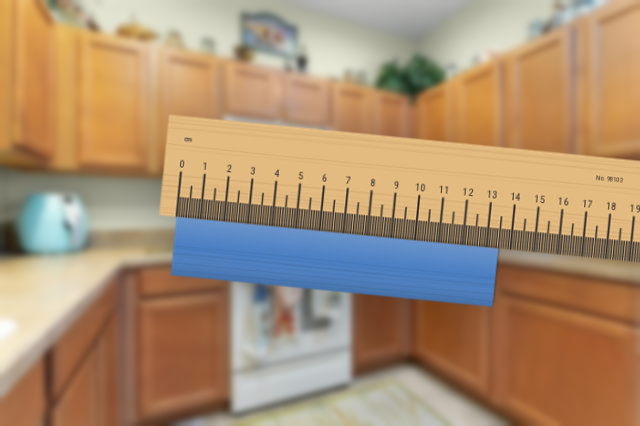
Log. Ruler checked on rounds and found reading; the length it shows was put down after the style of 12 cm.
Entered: 13.5 cm
